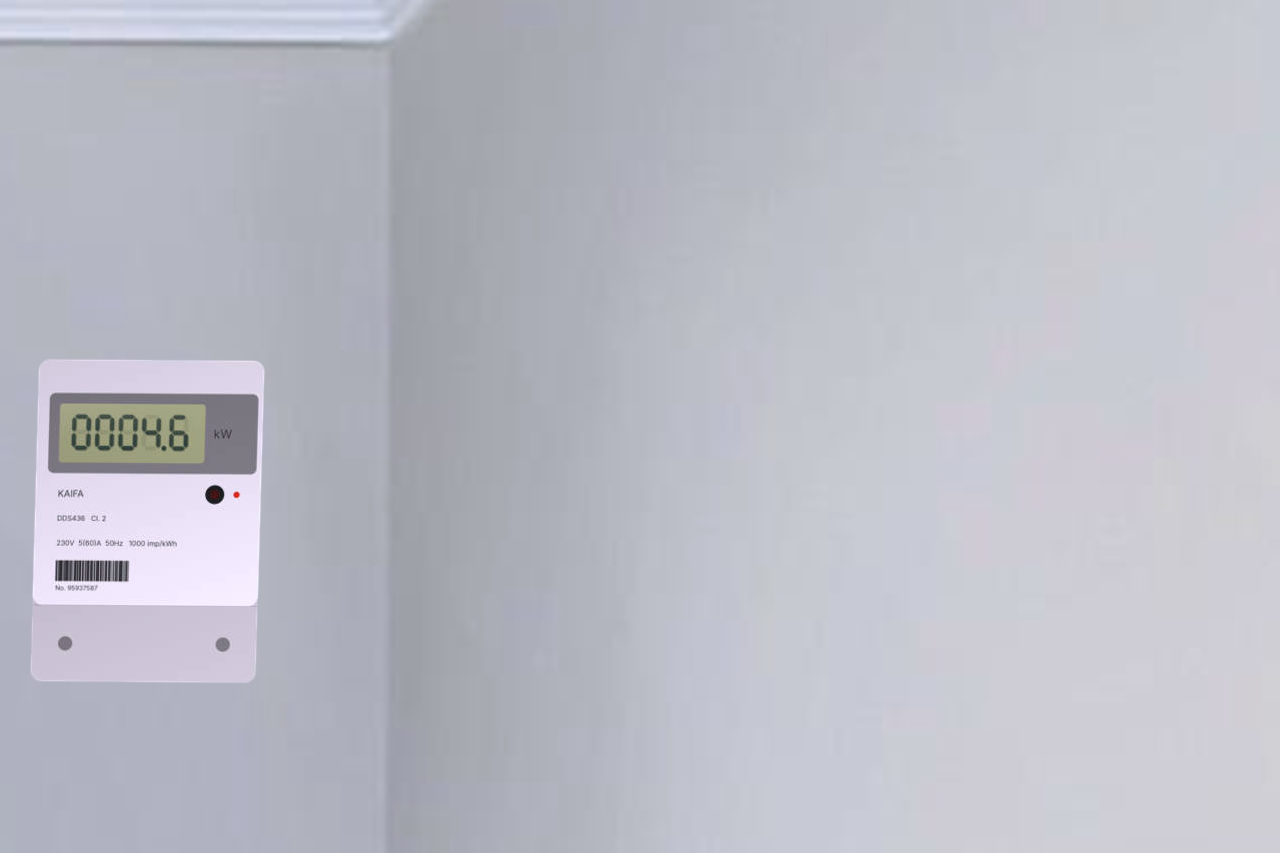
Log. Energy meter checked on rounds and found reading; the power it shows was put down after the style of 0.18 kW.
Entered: 4.6 kW
